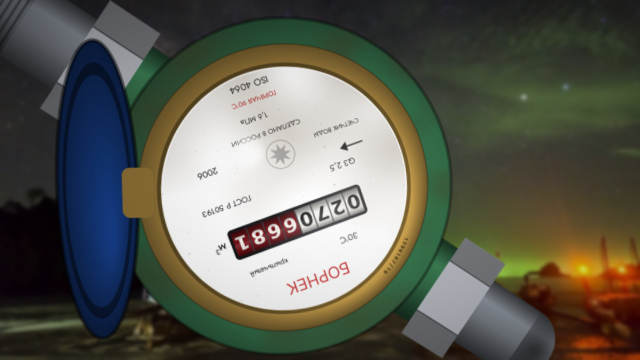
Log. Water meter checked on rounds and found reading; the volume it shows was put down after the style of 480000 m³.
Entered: 270.6681 m³
